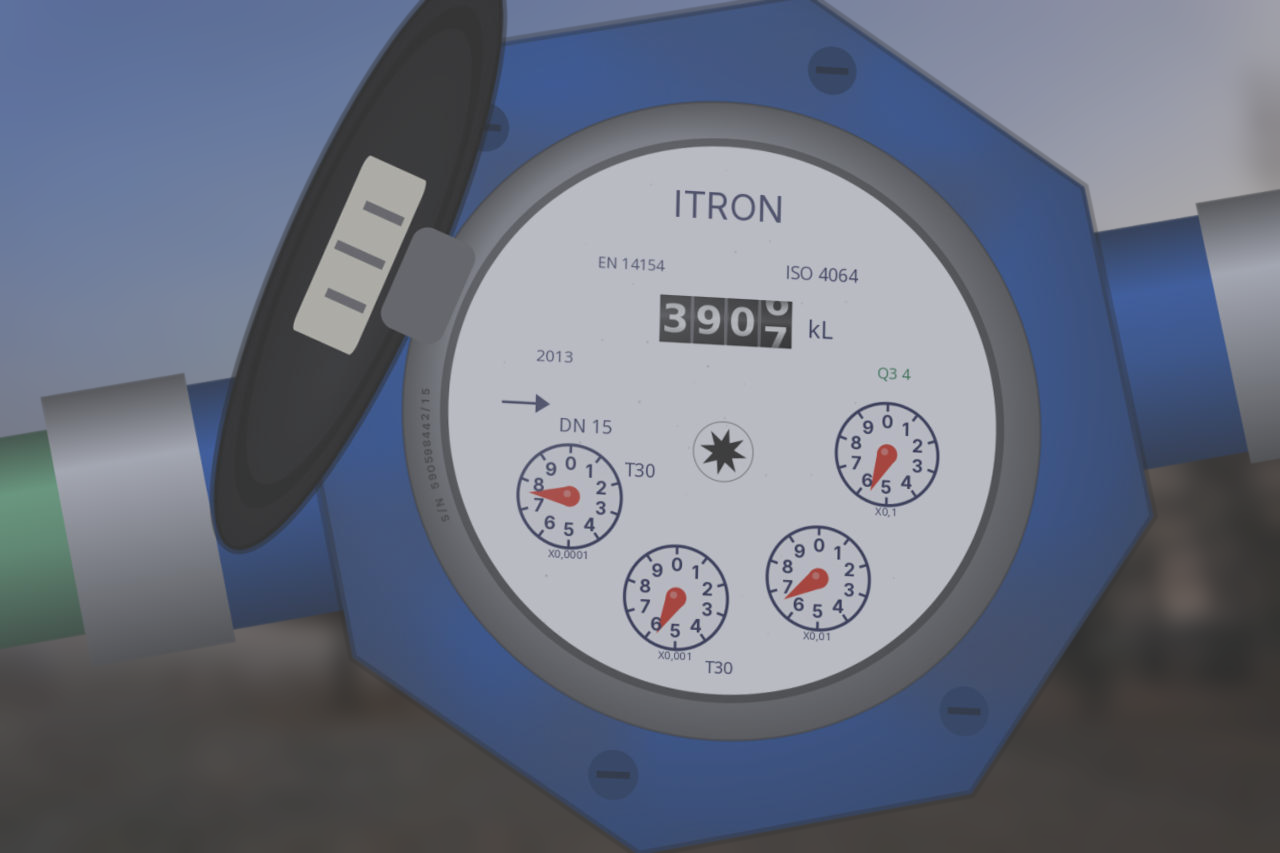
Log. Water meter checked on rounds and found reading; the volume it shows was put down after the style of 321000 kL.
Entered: 3906.5657 kL
